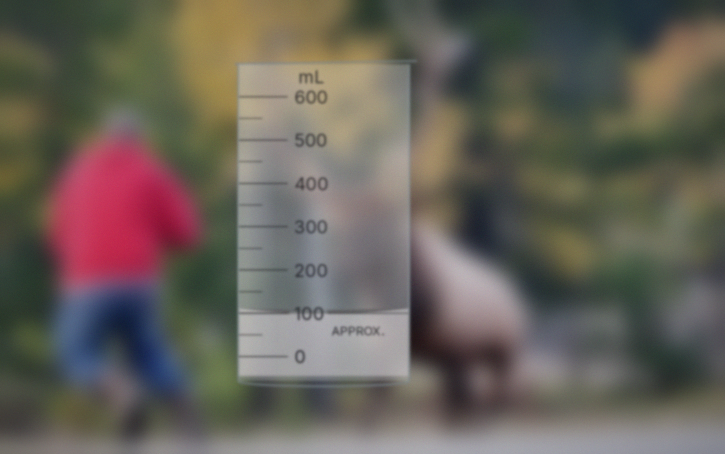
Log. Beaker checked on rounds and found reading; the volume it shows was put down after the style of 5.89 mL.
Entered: 100 mL
